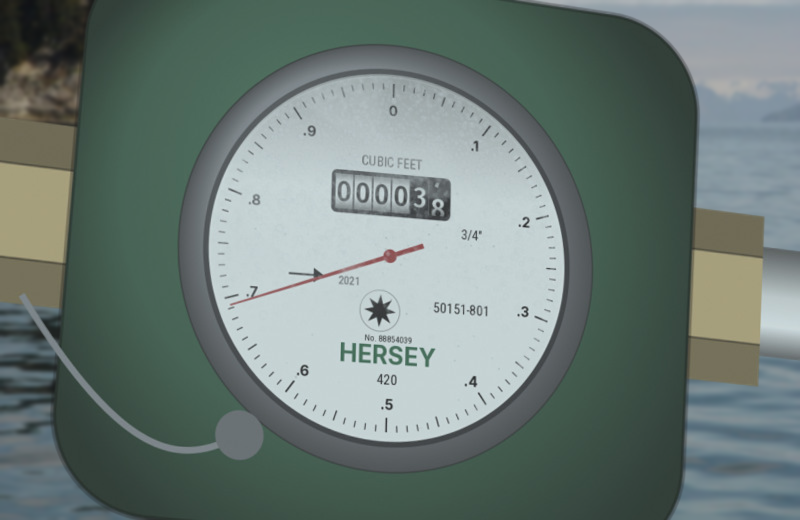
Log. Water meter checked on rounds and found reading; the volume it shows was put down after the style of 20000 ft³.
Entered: 37.69 ft³
